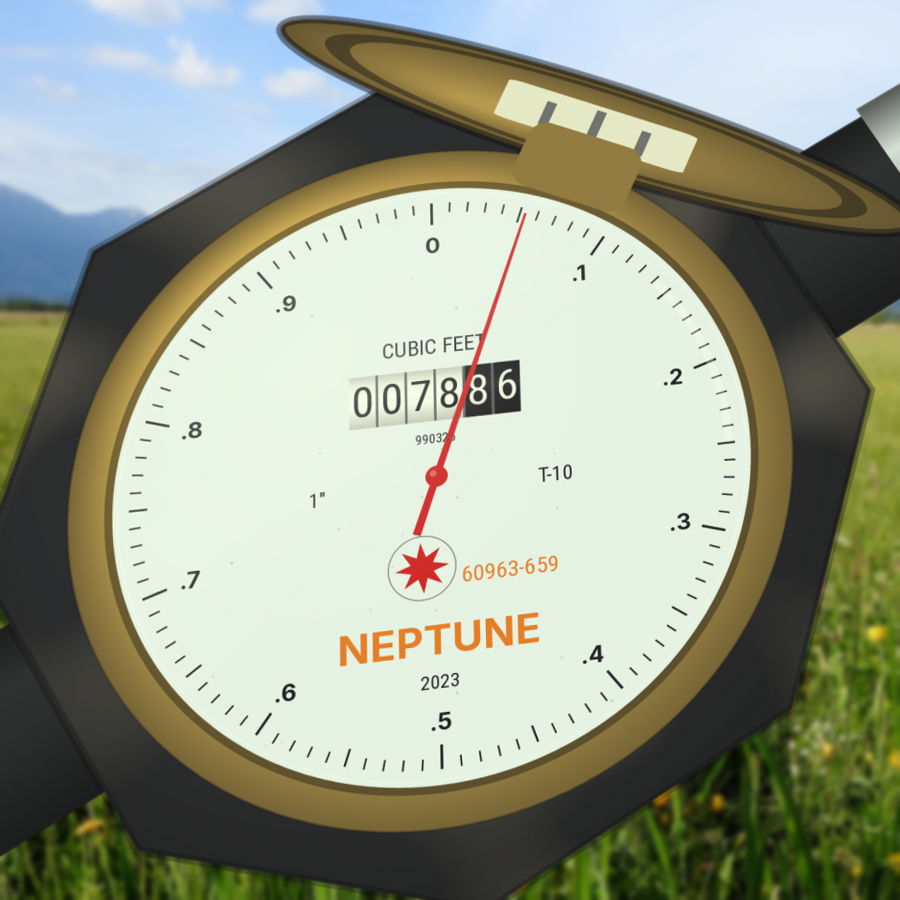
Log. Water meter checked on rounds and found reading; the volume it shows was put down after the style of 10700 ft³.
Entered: 7886.05 ft³
